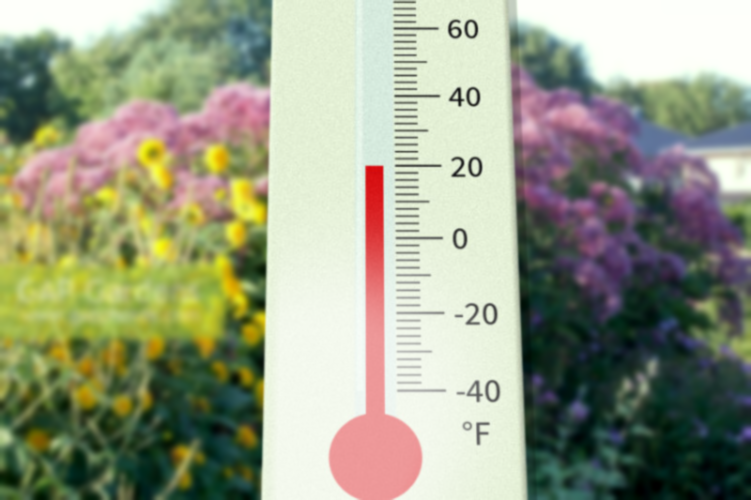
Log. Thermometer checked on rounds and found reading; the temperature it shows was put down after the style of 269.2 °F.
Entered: 20 °F
